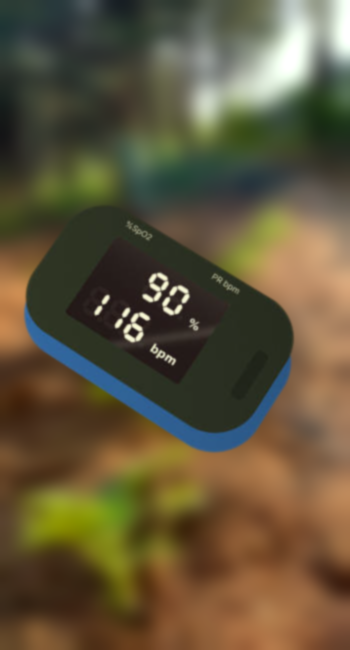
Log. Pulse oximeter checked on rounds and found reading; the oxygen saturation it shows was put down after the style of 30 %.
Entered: 90 %
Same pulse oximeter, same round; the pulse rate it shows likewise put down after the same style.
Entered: 116 bpm
